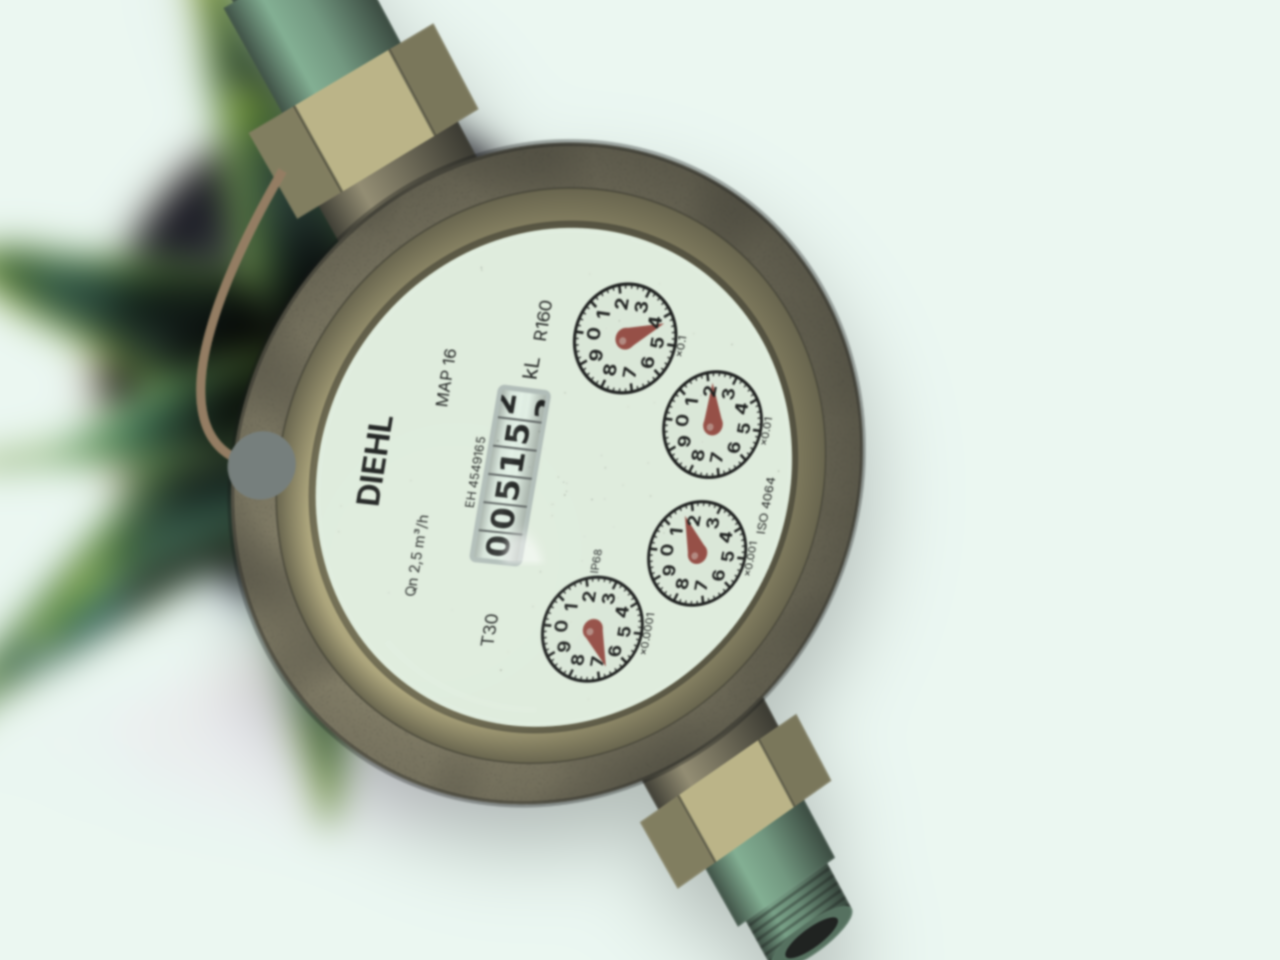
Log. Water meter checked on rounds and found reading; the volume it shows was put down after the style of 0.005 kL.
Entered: 5152.4216 kL
